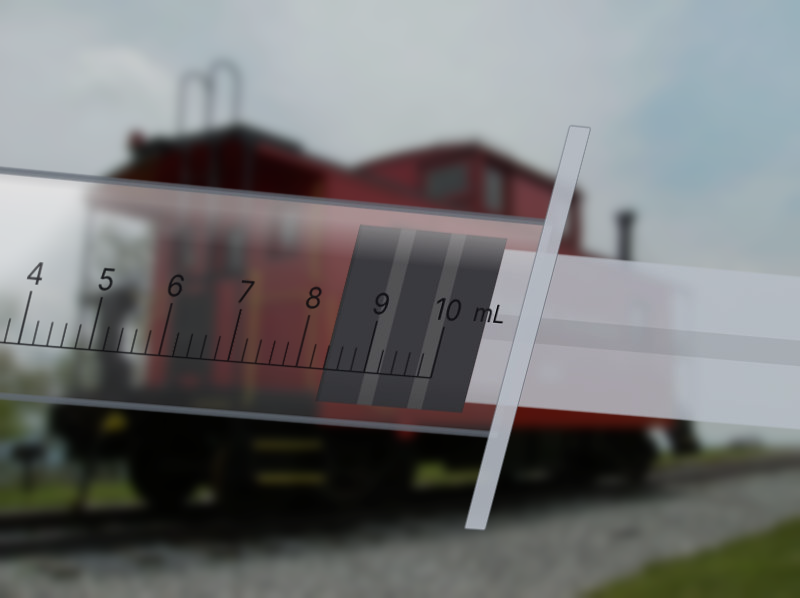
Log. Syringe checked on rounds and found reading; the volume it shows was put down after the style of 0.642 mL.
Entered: 8.4 mL
